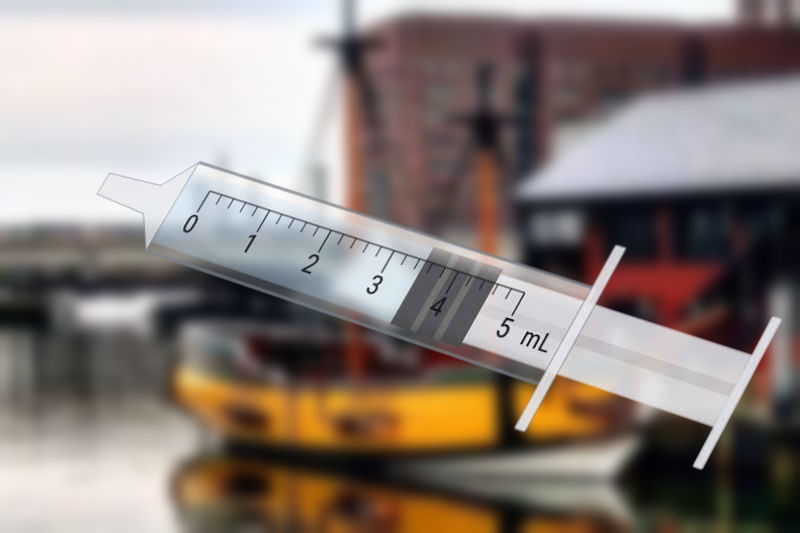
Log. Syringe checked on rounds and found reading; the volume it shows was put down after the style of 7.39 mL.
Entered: 3.5 mL
